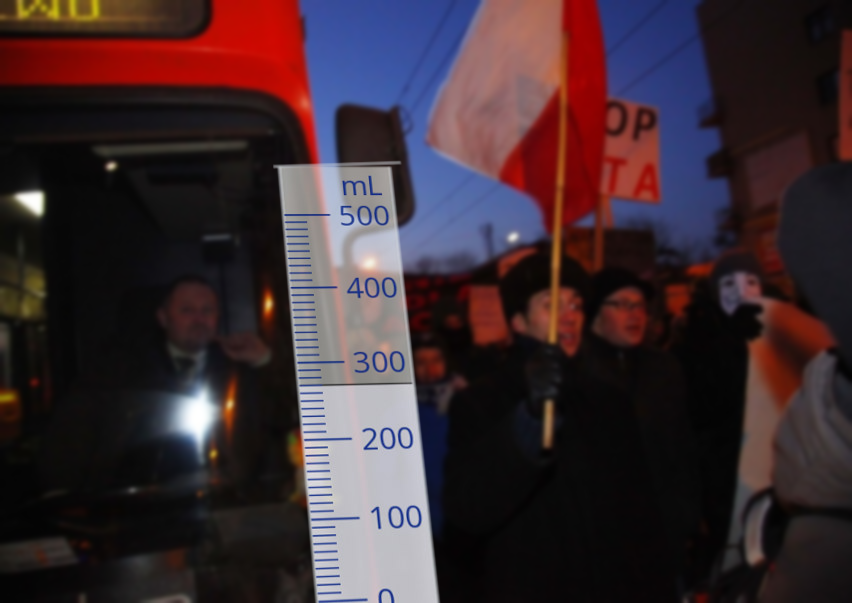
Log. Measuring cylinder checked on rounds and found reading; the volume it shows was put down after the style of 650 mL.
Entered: 270 mL
